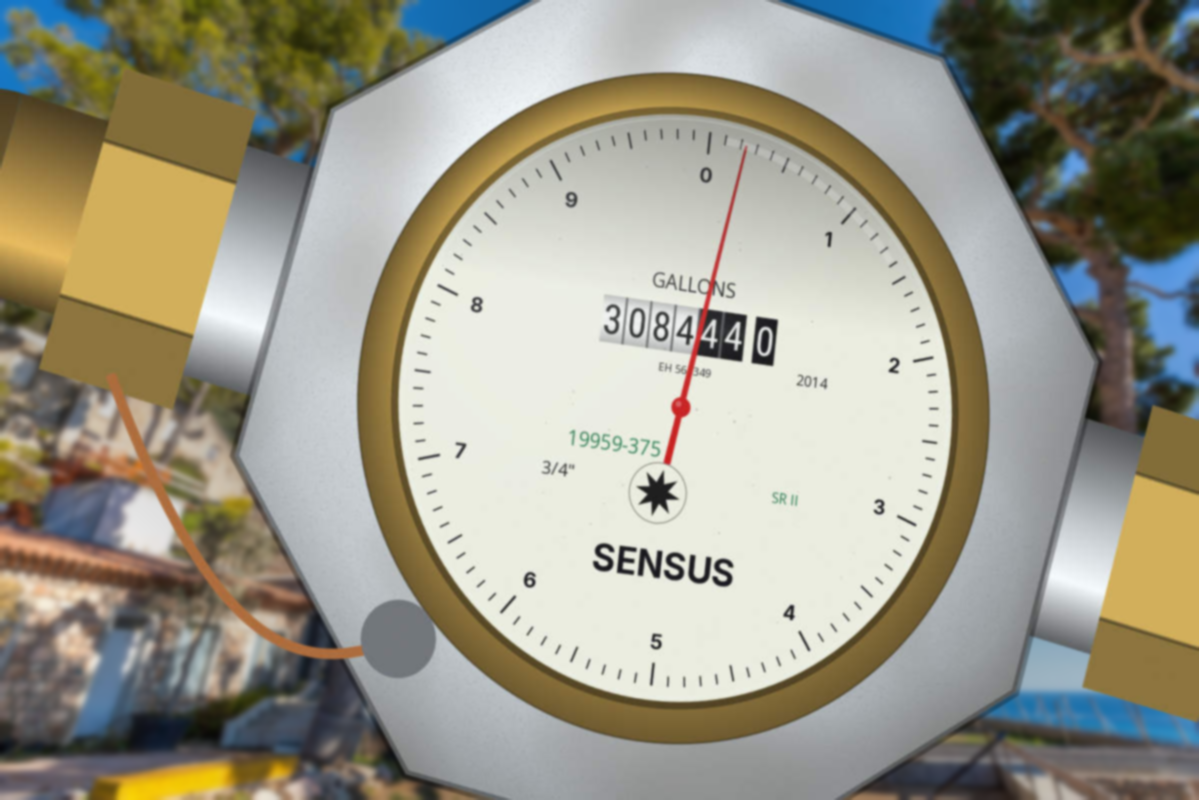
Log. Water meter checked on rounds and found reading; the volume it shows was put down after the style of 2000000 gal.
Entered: 3084440.2 gal
